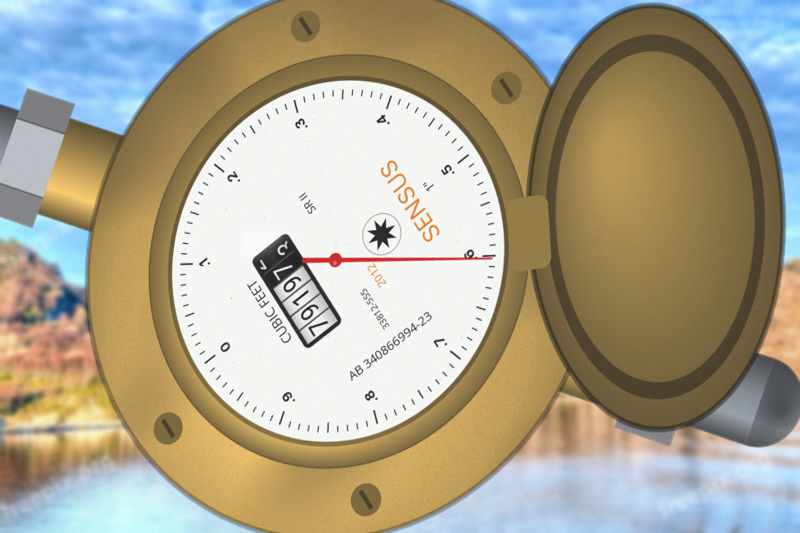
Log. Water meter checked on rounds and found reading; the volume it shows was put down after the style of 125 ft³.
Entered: 791972.60 ft³
